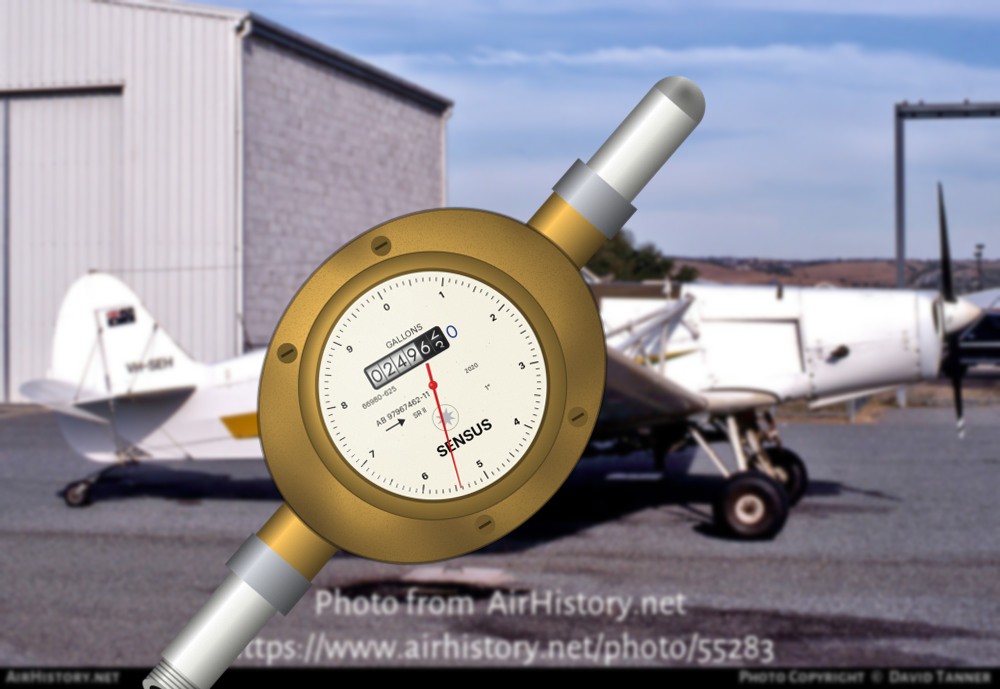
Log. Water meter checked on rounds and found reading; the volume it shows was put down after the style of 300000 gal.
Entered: 249625.4 gal
